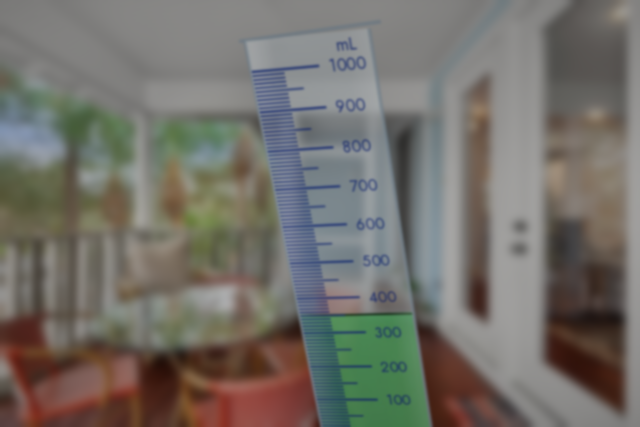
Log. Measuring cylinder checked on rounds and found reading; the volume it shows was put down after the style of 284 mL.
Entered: 350 mL
